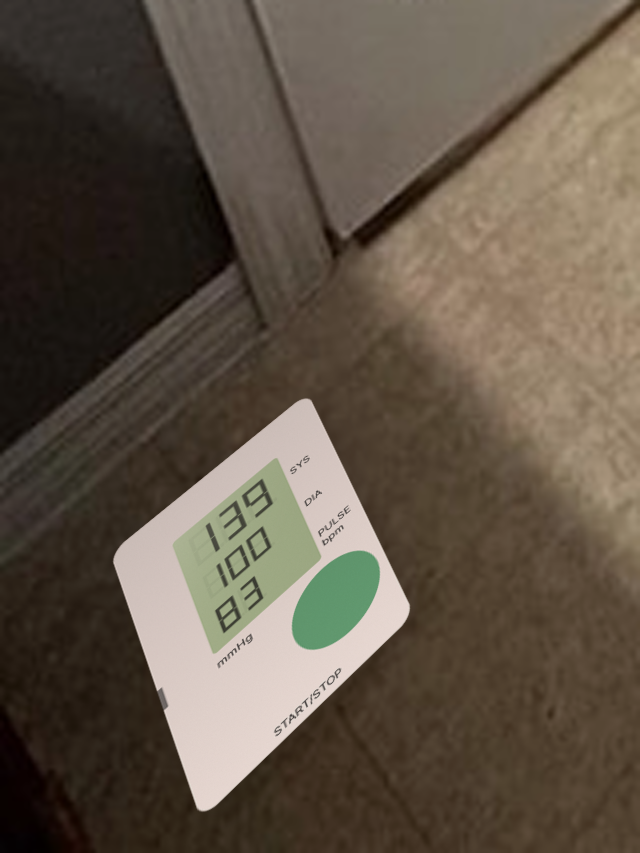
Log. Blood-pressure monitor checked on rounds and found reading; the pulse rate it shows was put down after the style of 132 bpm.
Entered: 83 bpm
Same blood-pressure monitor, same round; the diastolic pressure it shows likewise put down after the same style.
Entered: 100 mmHg
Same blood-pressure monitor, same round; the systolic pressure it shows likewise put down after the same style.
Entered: 139 mmHg
